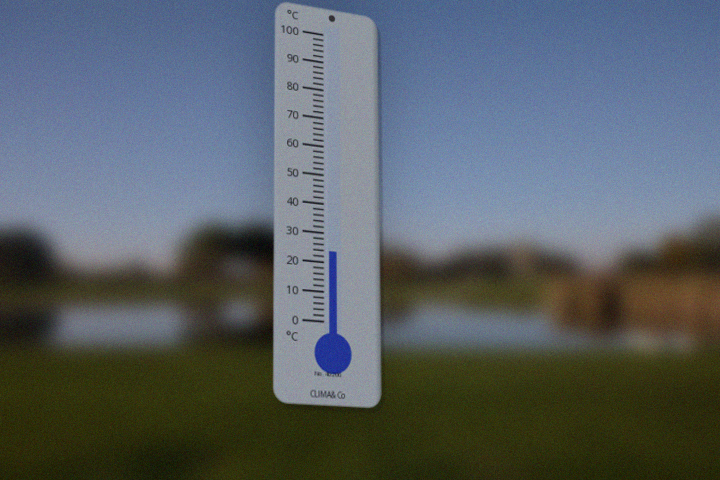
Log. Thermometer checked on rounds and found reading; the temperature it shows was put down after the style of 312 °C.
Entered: 24 °C
